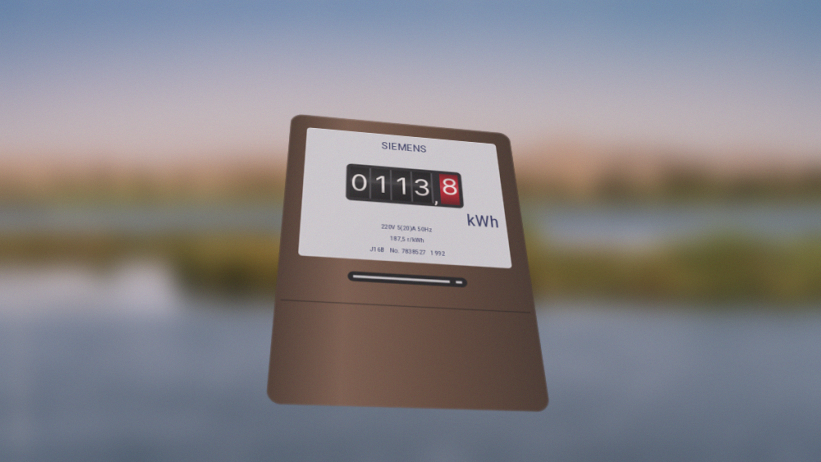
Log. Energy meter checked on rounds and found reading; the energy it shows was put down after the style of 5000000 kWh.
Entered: 113.8 kWh
